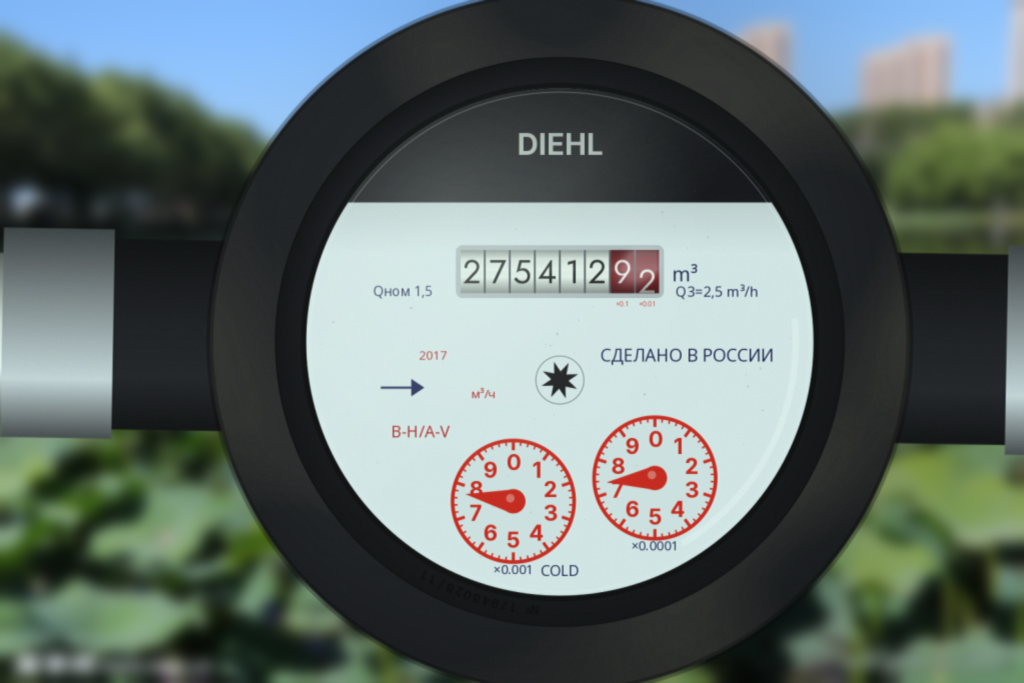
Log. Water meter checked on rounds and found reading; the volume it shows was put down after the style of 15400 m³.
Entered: 275412.9177 m³
